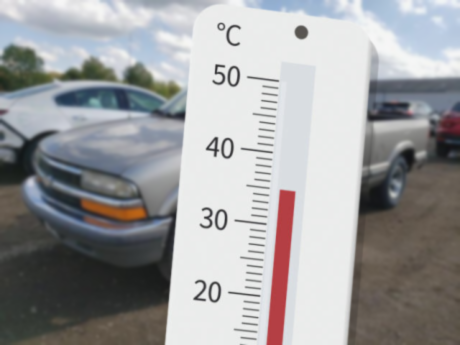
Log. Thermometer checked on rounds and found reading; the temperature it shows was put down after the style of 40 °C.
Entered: 35 °C
